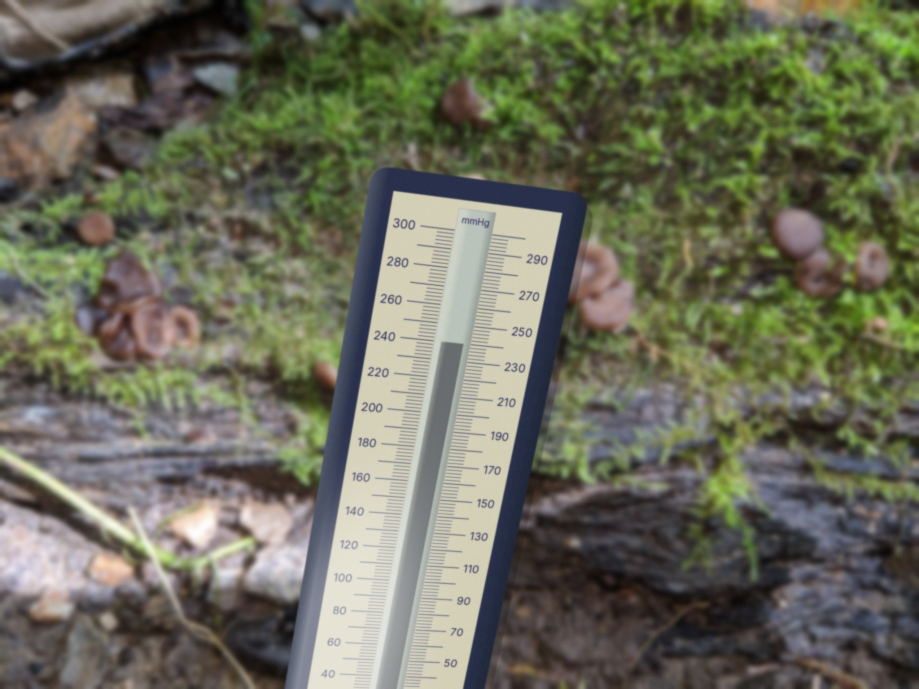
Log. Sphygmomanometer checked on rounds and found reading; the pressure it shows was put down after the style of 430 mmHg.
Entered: 240 mmHg
